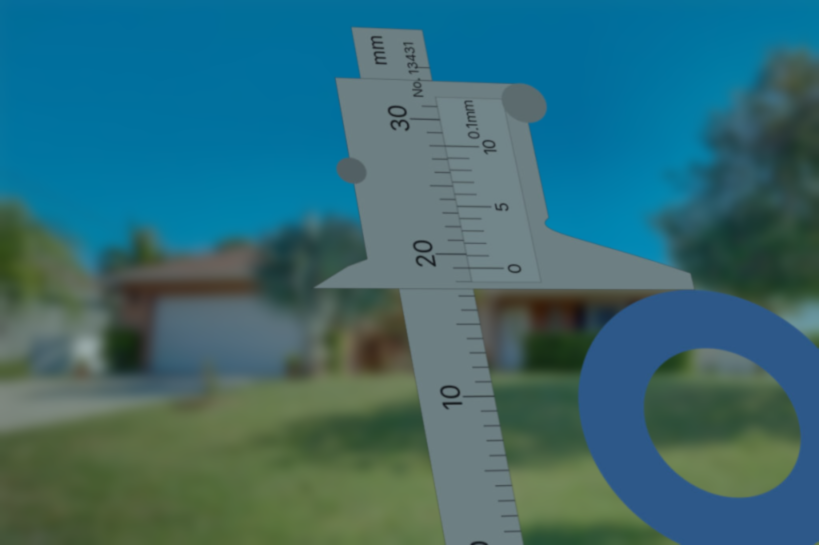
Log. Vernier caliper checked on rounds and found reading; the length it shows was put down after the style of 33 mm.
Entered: 19.0 mm
